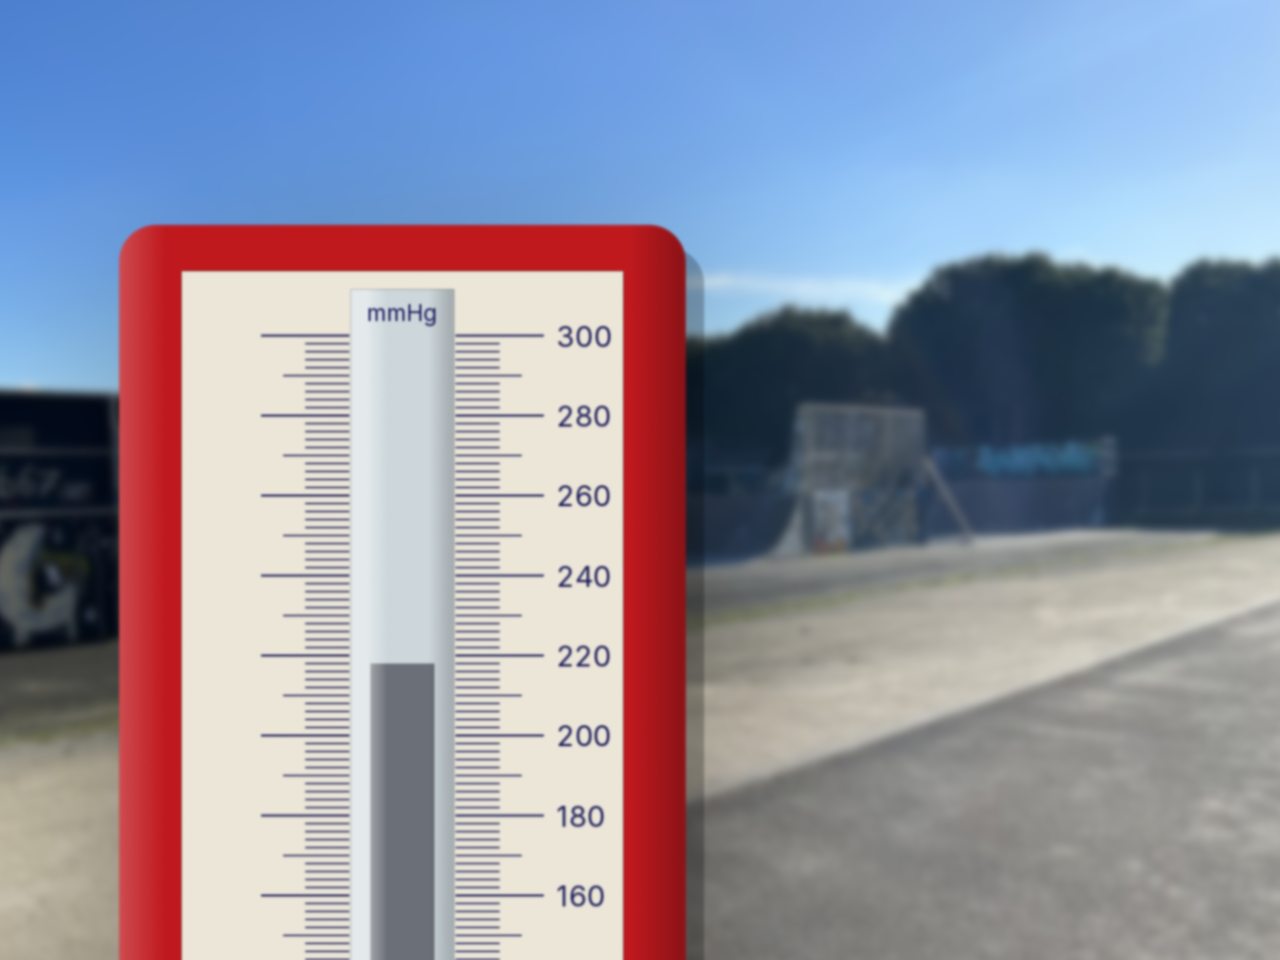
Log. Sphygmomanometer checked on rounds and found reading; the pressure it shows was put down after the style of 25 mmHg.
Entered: 218 mmHg
